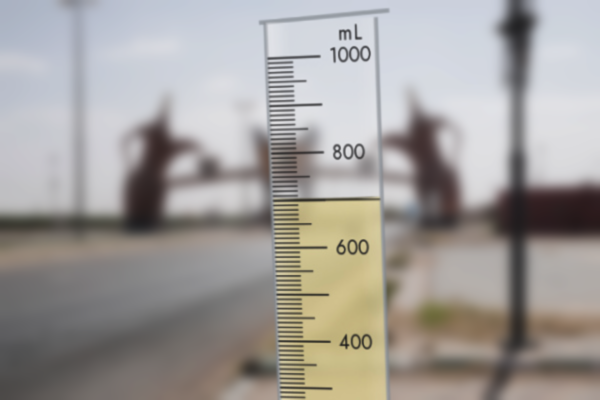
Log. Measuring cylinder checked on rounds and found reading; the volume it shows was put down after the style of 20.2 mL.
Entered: 700 mL
